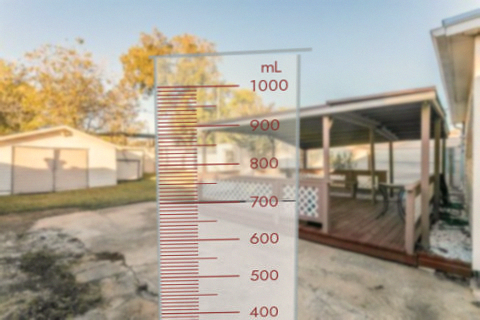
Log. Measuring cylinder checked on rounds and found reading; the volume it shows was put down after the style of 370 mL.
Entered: 700 mL
